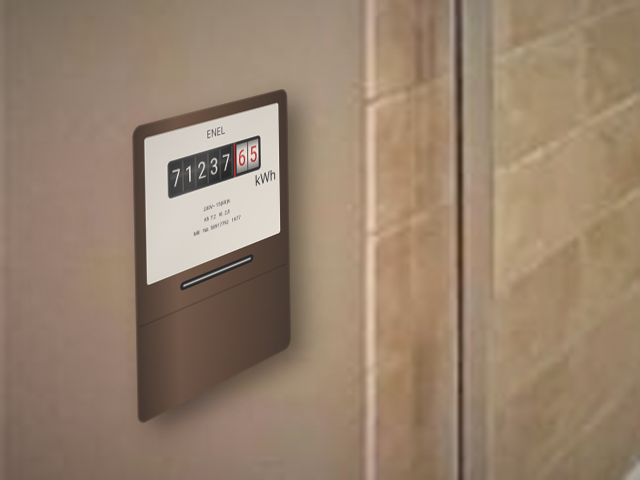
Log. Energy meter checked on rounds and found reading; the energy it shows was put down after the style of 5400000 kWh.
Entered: 71237.65 kWh
